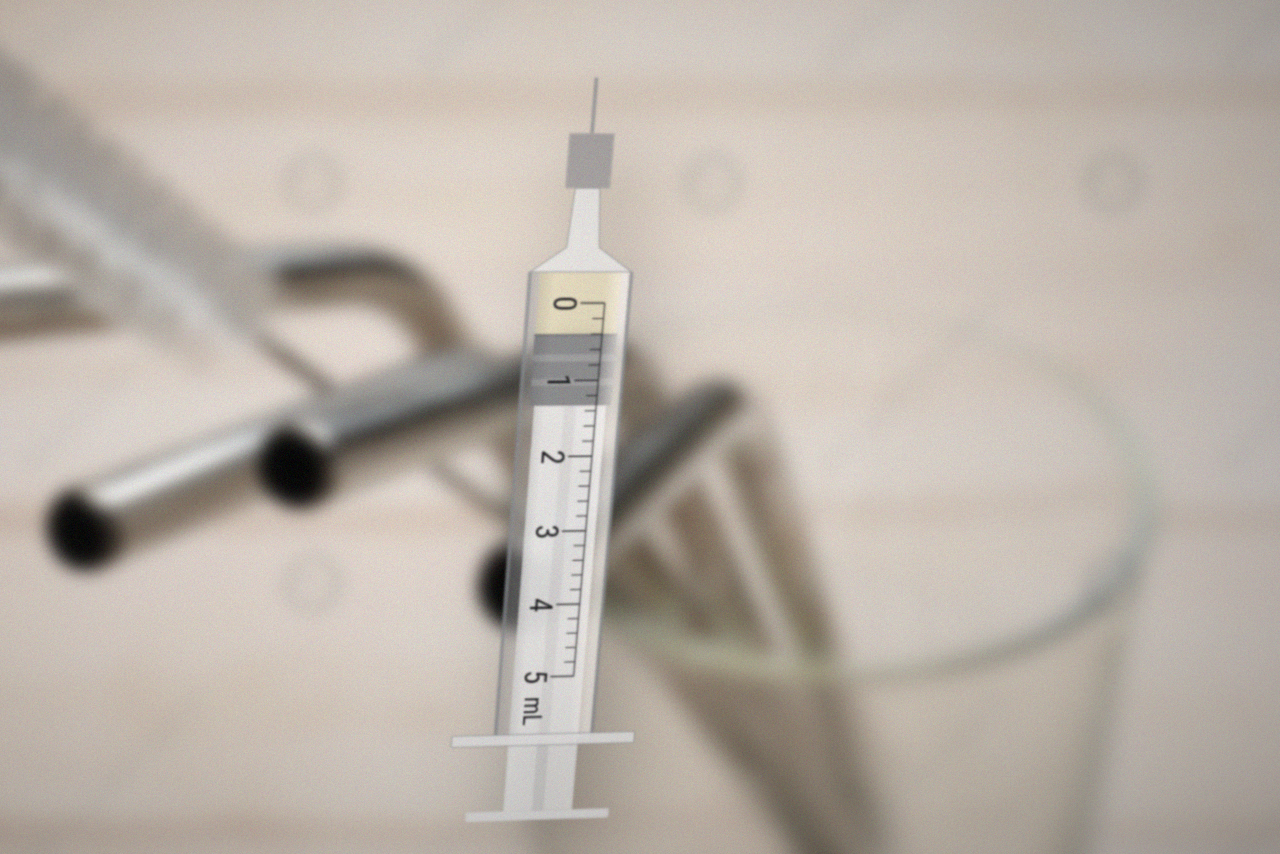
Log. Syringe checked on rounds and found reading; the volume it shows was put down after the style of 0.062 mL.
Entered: 0.4 mL
